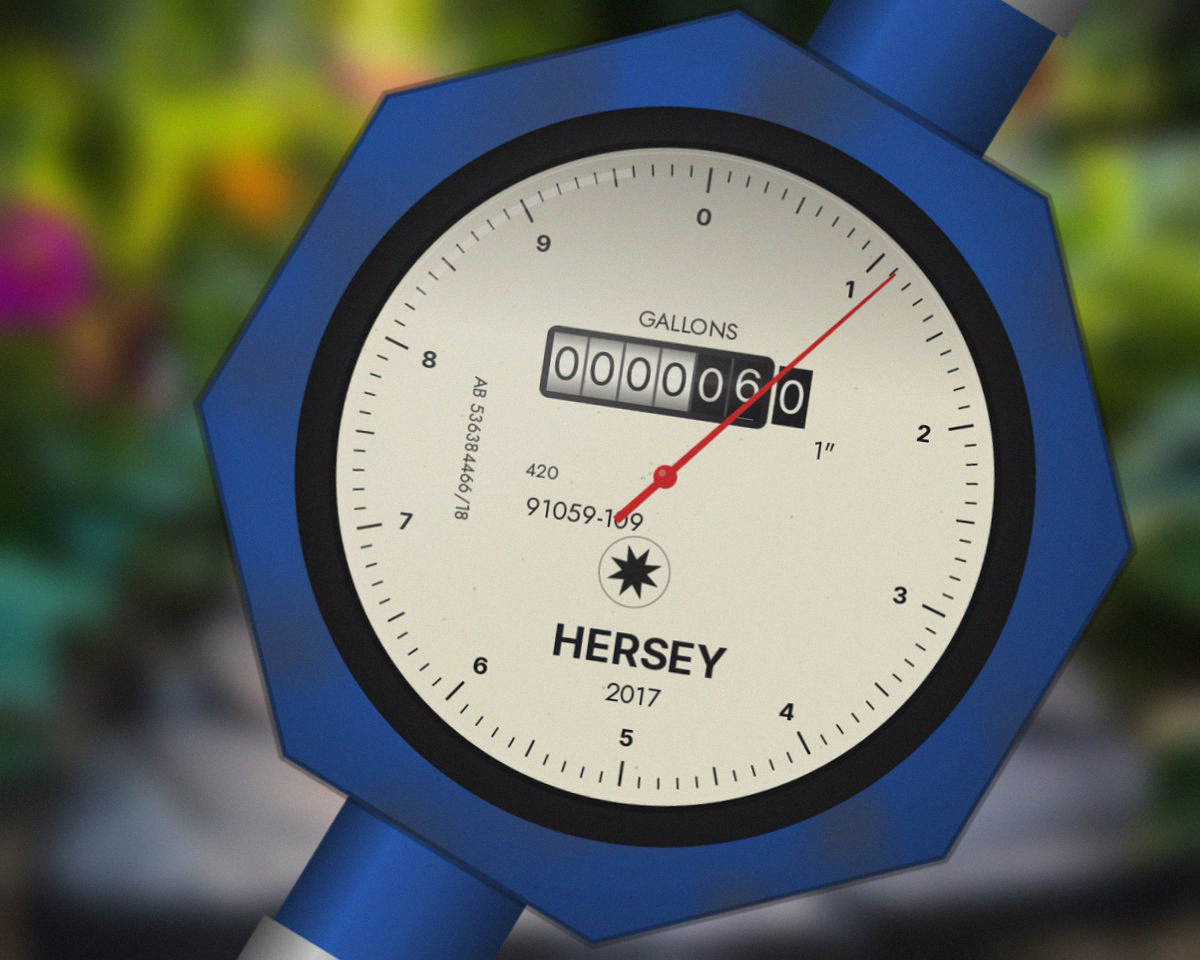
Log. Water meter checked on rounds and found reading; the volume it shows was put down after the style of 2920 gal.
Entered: 61.1 gal
